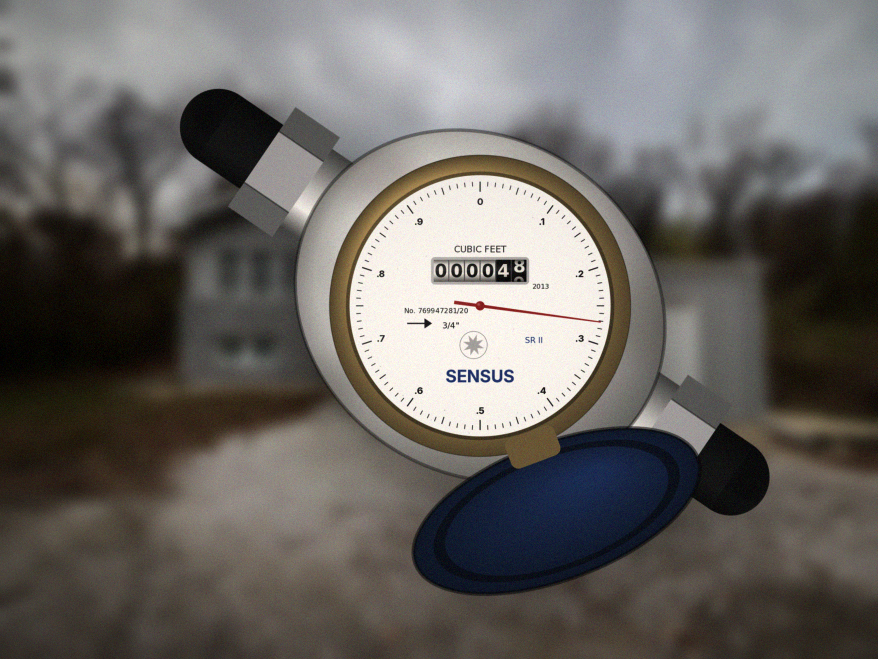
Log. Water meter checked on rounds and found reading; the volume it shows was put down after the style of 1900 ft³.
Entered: 48.27 ft³
